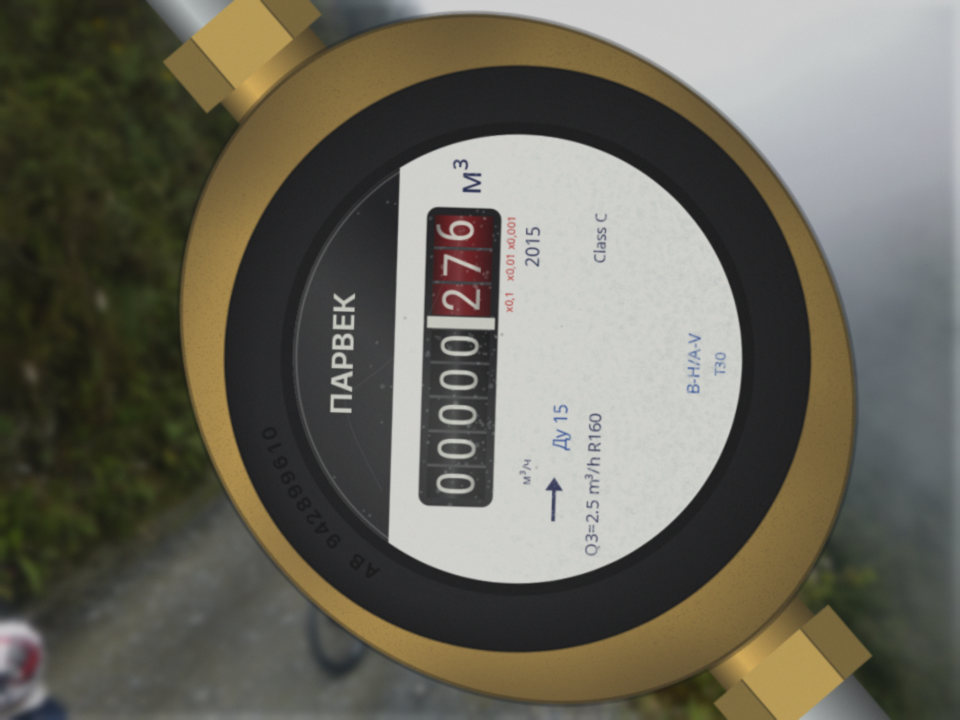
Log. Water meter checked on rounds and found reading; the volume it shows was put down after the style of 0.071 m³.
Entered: 0.276 m³
